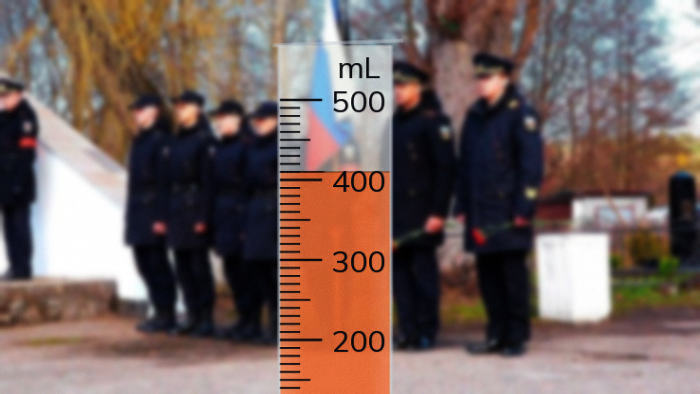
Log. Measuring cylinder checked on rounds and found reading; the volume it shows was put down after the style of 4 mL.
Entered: 410 mL
